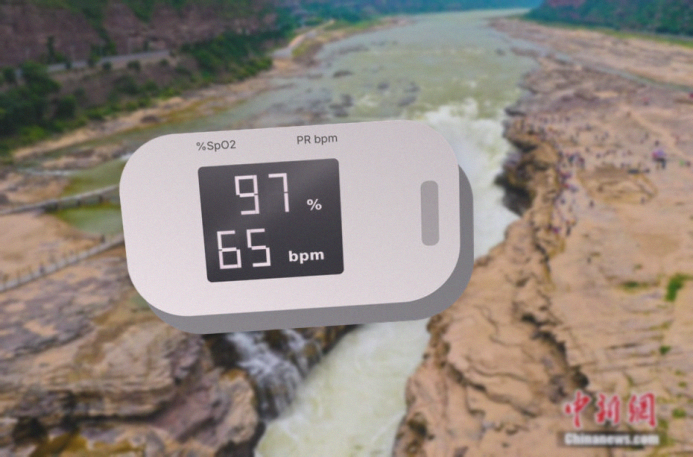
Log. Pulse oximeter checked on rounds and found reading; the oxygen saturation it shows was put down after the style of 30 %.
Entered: 97 %
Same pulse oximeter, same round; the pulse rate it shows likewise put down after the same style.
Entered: 65 bpm
